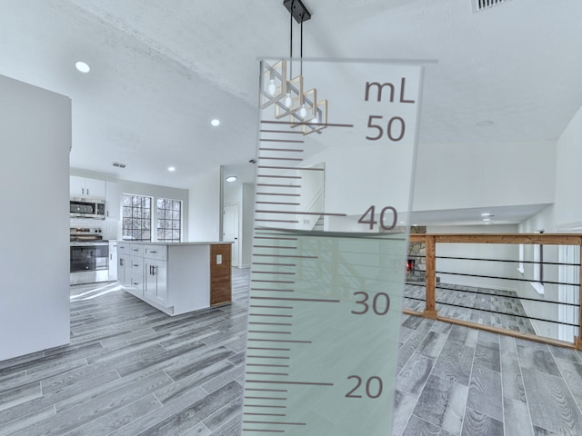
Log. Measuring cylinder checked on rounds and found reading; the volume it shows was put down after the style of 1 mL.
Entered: 37.5 mL
